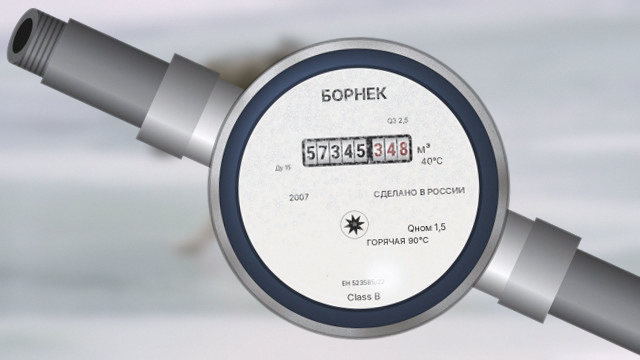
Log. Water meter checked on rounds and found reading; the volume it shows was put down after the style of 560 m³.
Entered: 57345.348 m³
